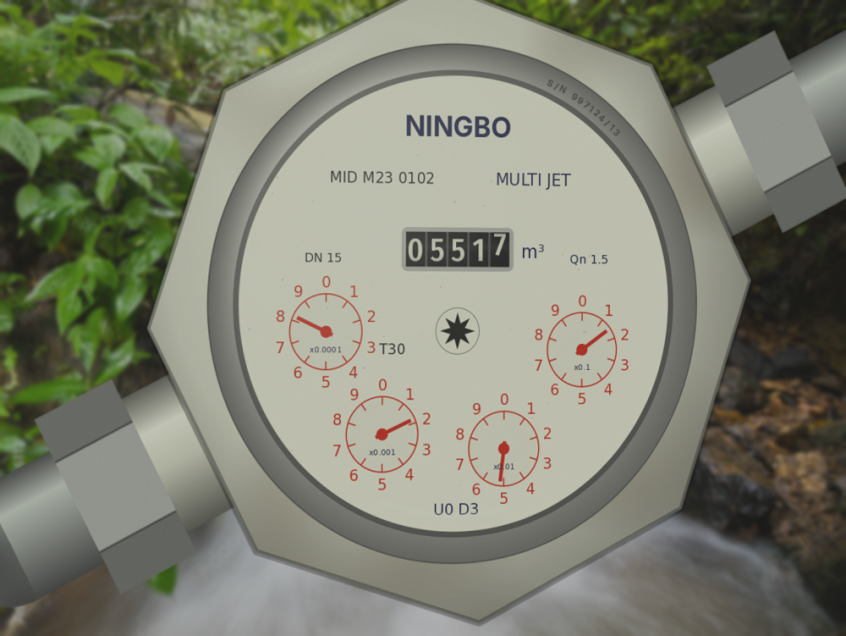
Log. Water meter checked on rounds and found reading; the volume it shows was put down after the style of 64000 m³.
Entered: 5517.1518 m³
